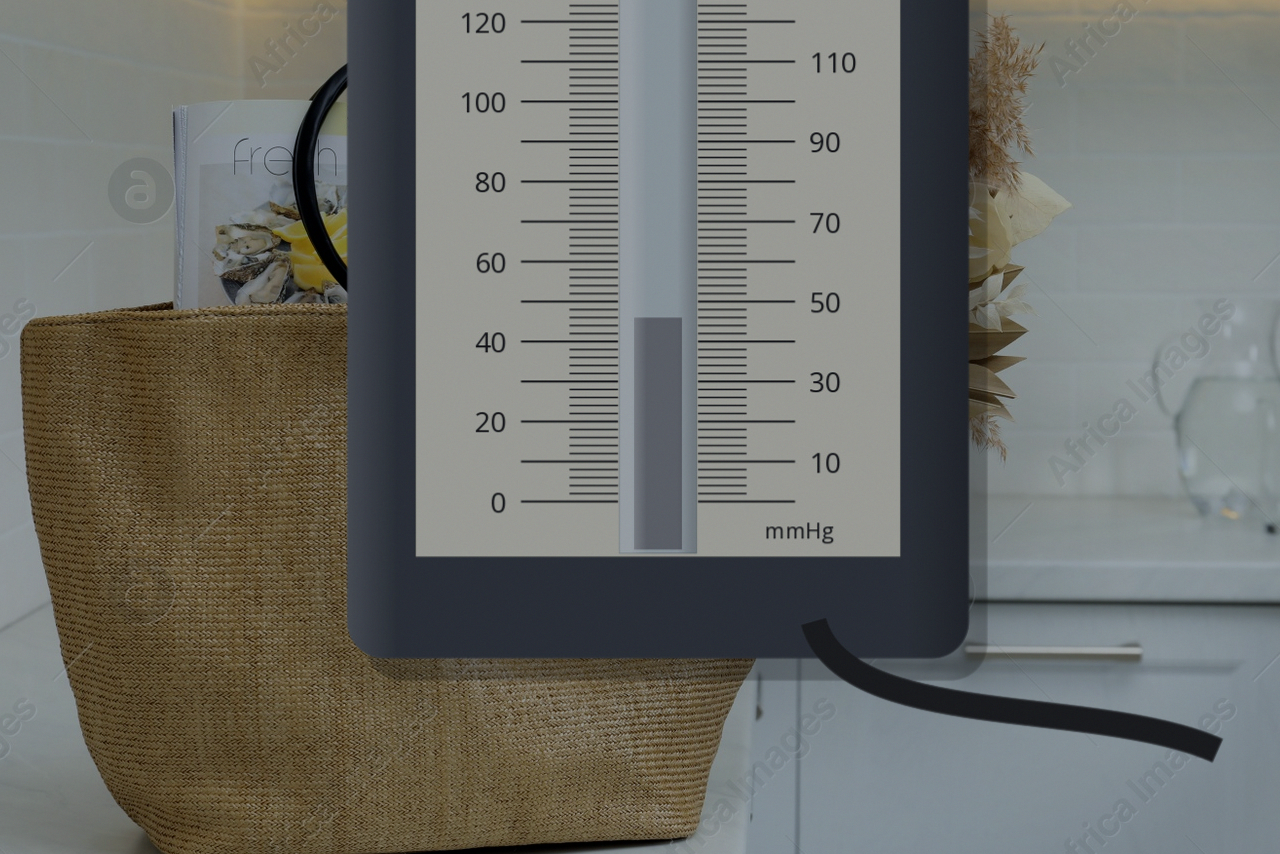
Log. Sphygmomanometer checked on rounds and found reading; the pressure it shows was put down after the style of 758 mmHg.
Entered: 46 mmHg
